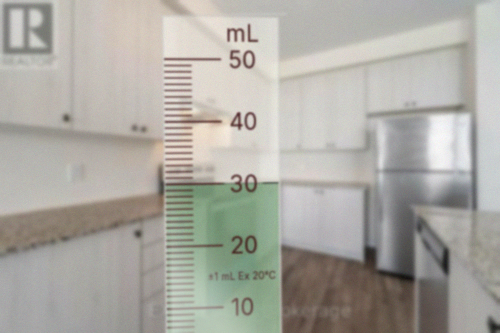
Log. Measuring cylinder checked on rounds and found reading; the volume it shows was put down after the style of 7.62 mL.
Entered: 30 mL
